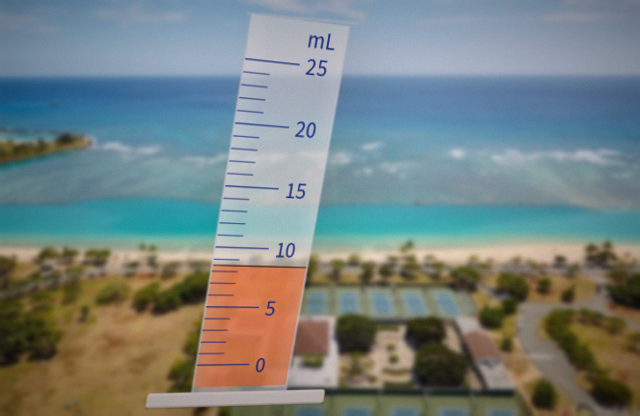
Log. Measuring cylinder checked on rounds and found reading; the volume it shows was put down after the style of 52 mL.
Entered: 8.5 mL
